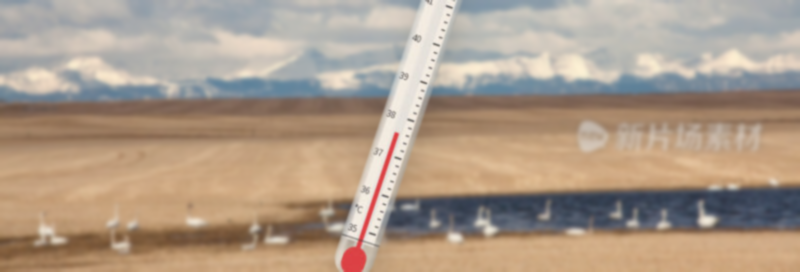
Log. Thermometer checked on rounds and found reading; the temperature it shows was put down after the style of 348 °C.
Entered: 37.6 °C
